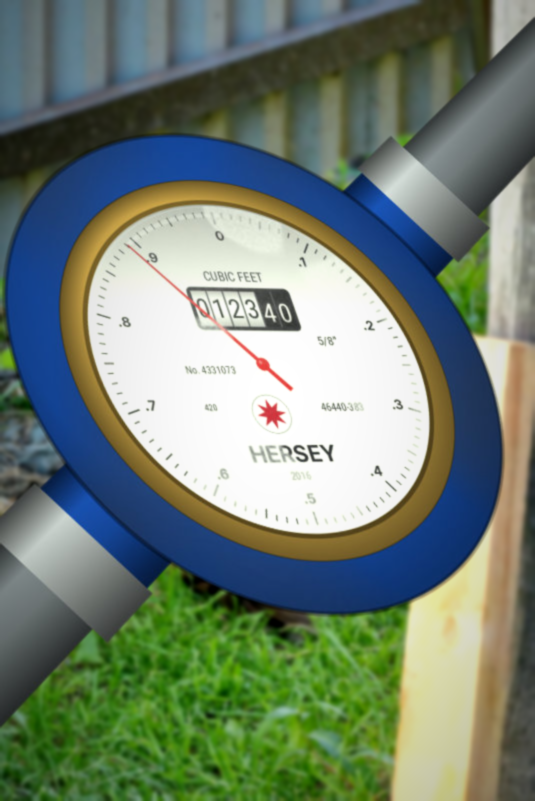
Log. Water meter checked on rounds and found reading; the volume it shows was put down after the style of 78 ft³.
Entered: 12339.89 ft³
